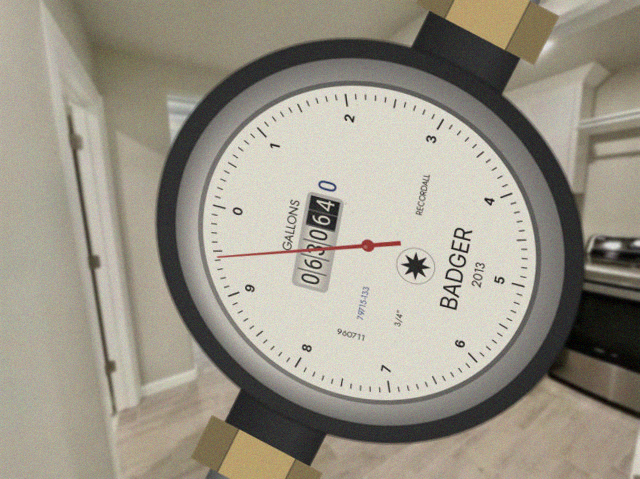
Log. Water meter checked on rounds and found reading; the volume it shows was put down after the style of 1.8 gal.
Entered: 630639.4 gal
